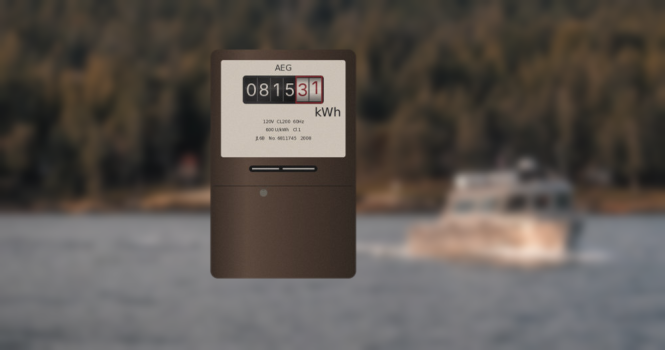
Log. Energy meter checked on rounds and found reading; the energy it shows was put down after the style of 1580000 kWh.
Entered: 815.31 kWh
